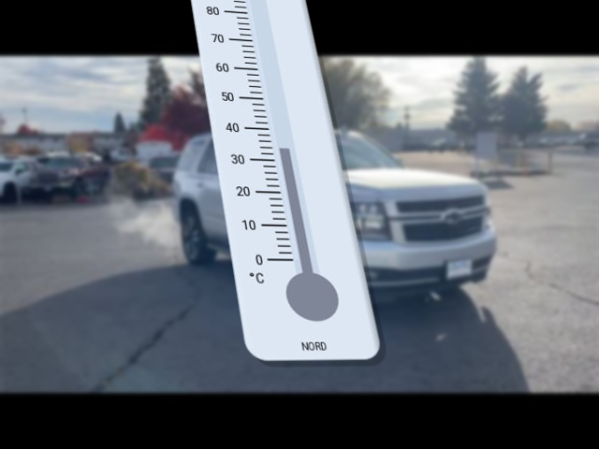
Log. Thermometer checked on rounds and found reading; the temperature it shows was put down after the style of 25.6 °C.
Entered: 34 °C
